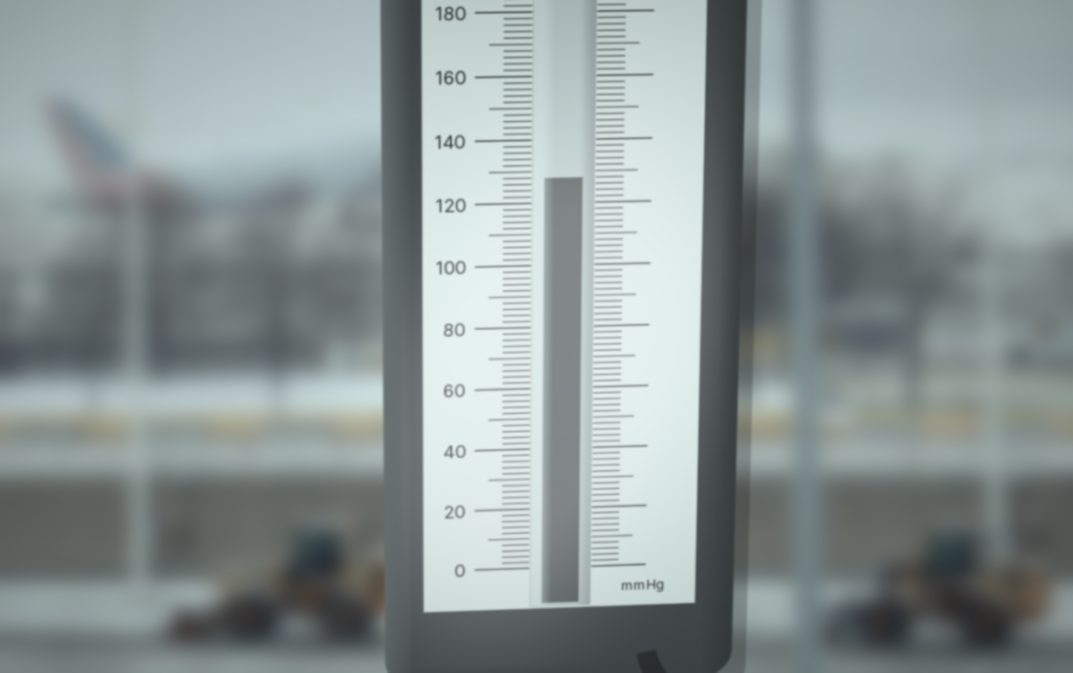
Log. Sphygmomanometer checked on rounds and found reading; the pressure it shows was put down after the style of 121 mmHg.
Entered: 128 mmHg
